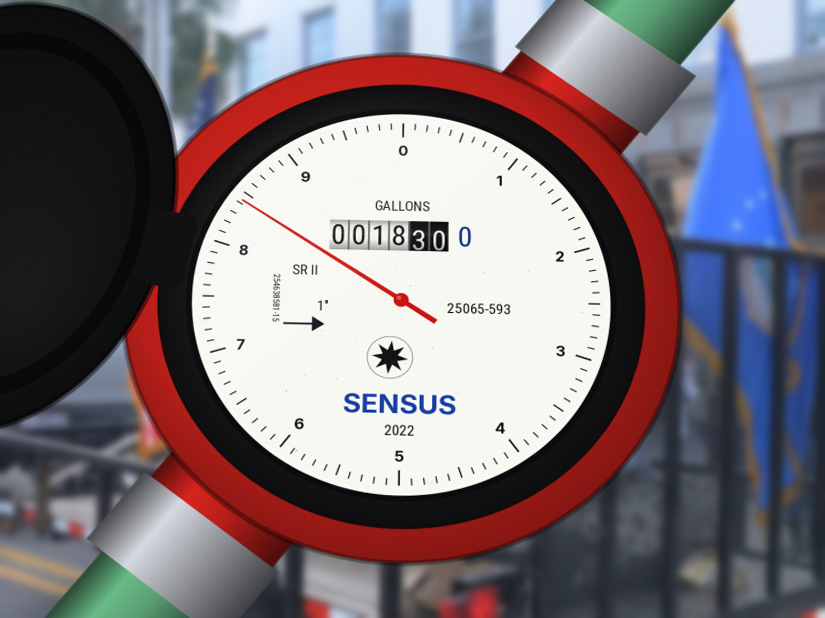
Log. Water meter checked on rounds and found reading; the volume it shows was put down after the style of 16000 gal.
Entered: 18298.4 gal
